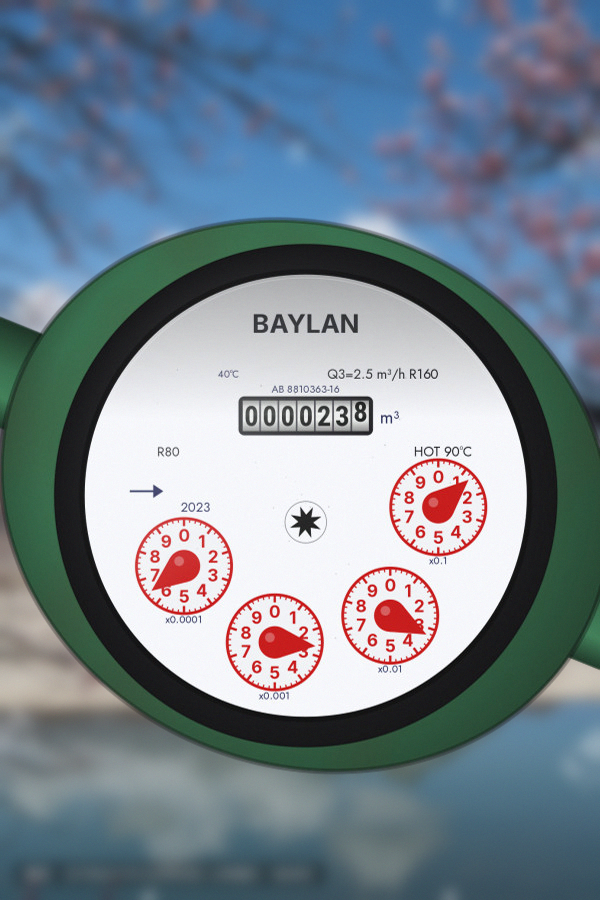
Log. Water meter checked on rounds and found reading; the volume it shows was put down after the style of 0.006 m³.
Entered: 238.1326 m³
